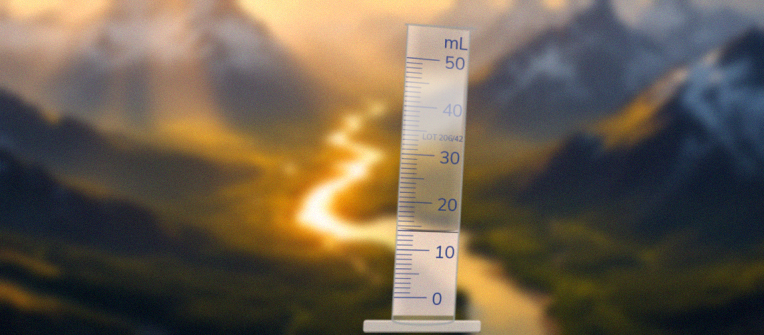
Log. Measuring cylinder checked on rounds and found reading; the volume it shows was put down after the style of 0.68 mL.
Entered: 14 mL
